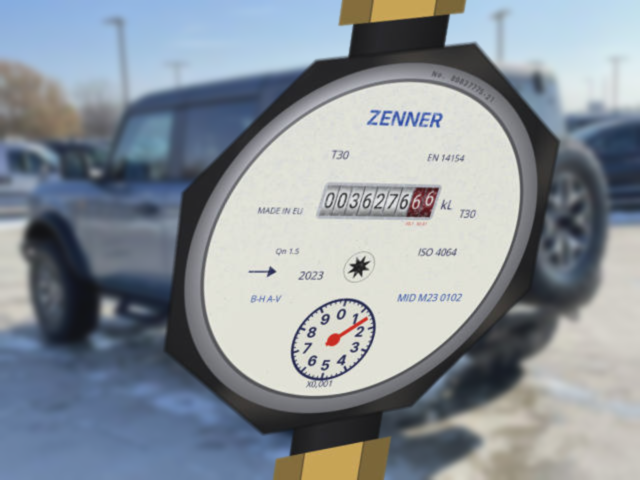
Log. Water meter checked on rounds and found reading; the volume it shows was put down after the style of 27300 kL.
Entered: 36276.661 kL
